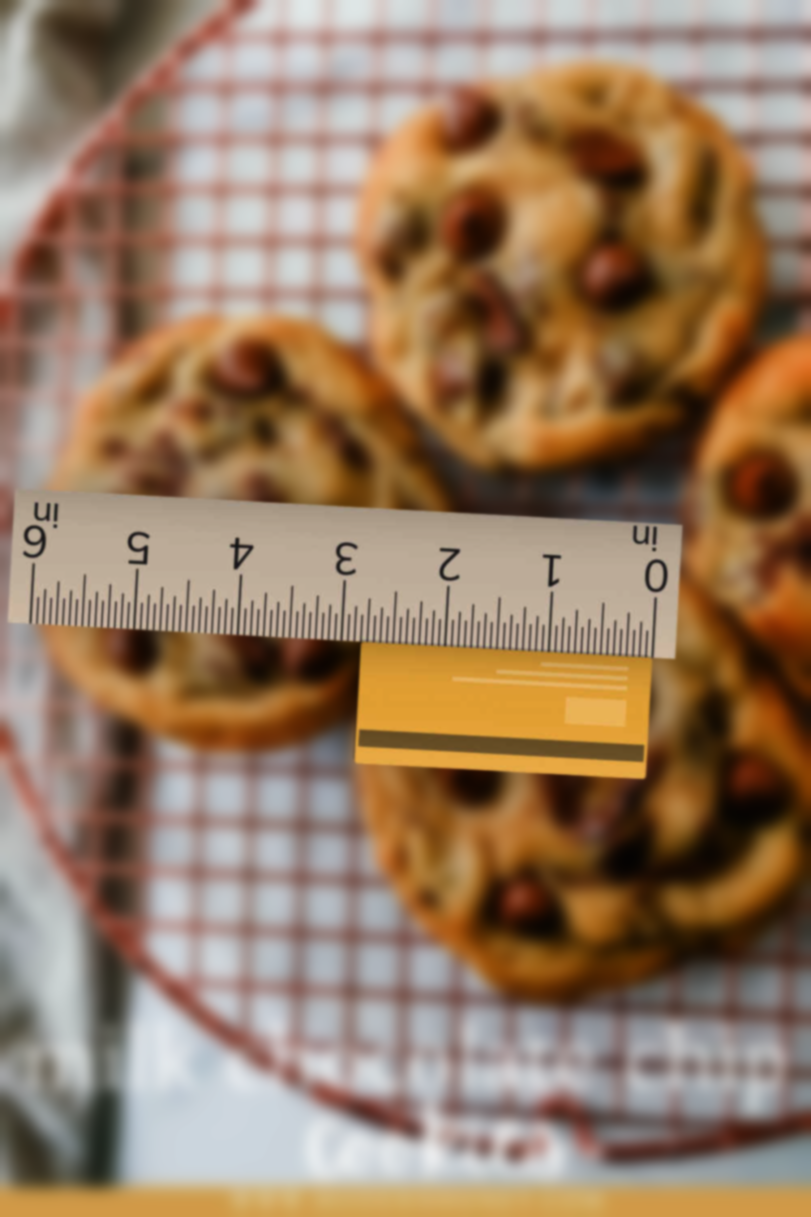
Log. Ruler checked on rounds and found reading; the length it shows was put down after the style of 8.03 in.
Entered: 2.8125 in
